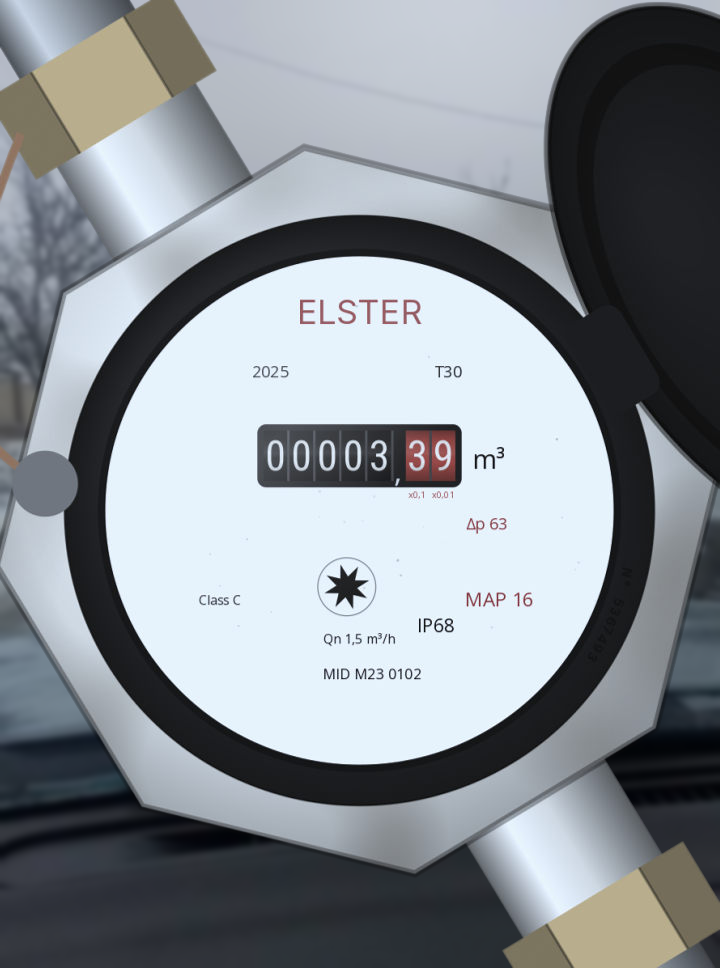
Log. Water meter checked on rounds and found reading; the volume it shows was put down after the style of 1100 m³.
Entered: 3.39 m³
